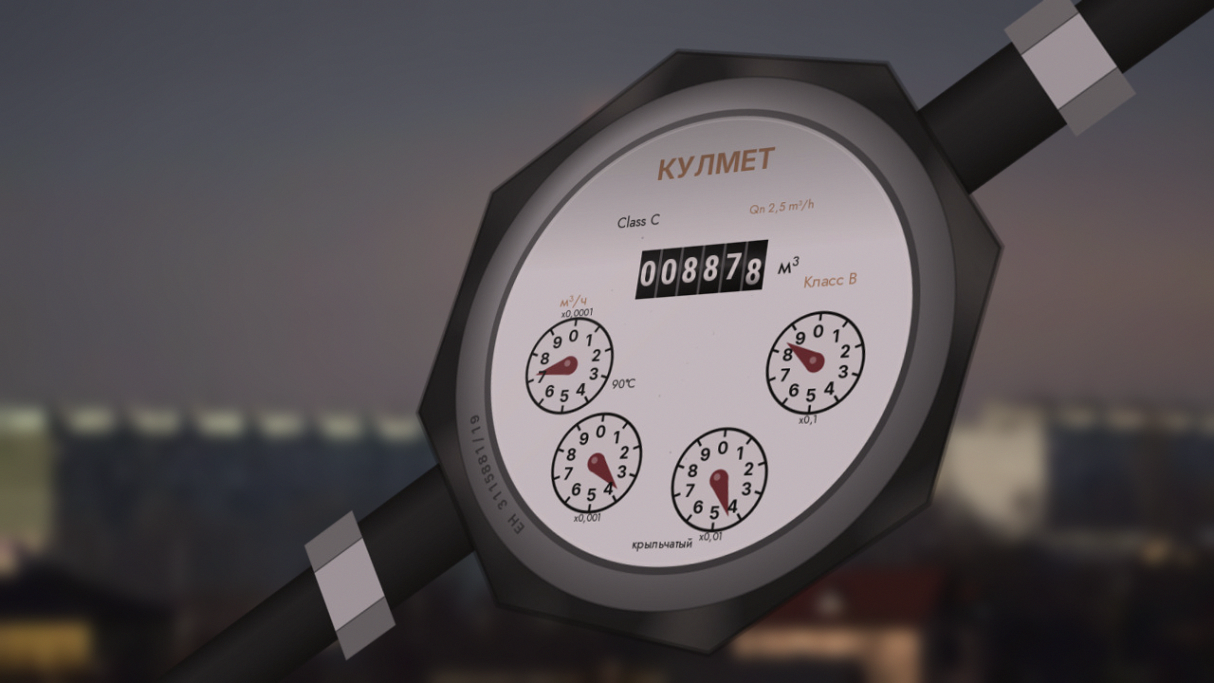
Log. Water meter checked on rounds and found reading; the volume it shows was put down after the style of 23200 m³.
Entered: 8877.8437 m³
